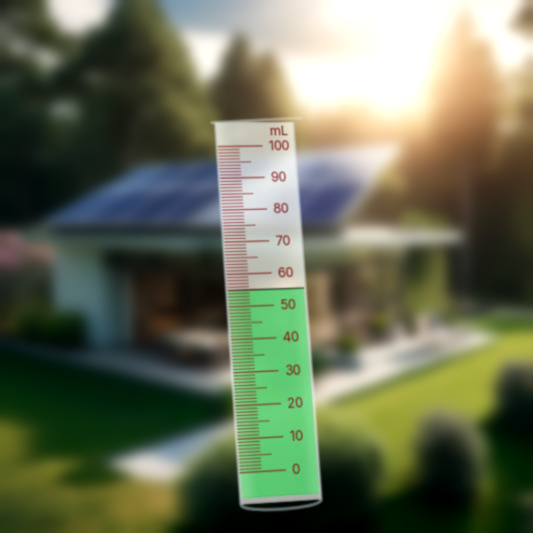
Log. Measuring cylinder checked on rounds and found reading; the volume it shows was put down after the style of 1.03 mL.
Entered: 55 mL
